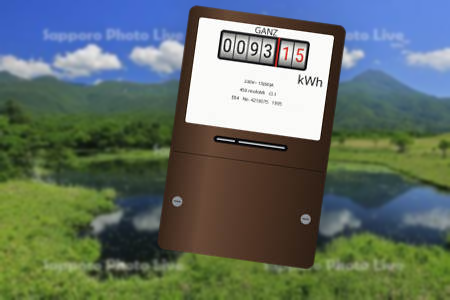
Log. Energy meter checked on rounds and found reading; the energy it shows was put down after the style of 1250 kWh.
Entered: 93.15 kWh
